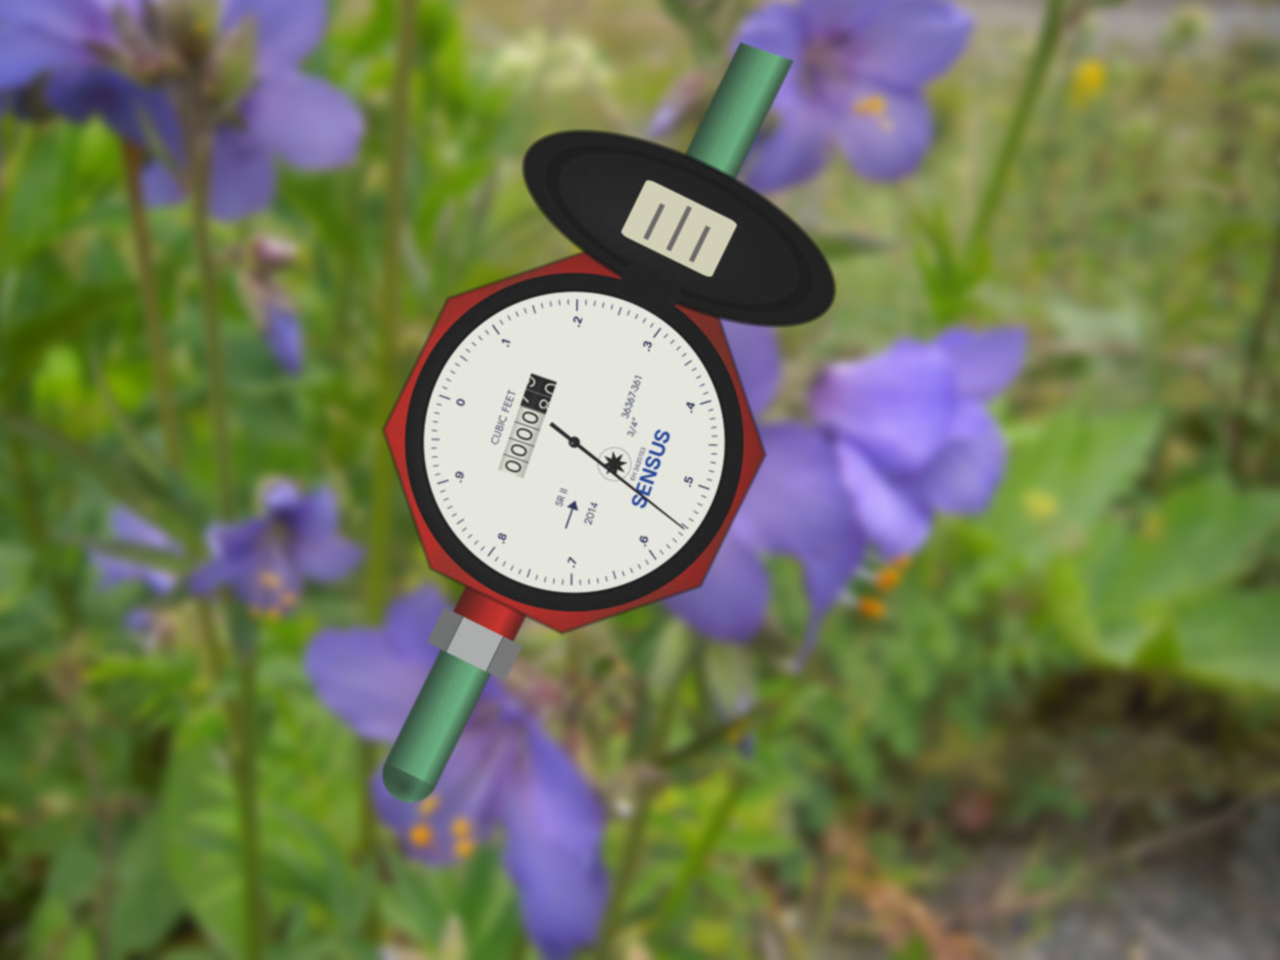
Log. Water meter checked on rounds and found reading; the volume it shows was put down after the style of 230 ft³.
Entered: 79.55 ft³
